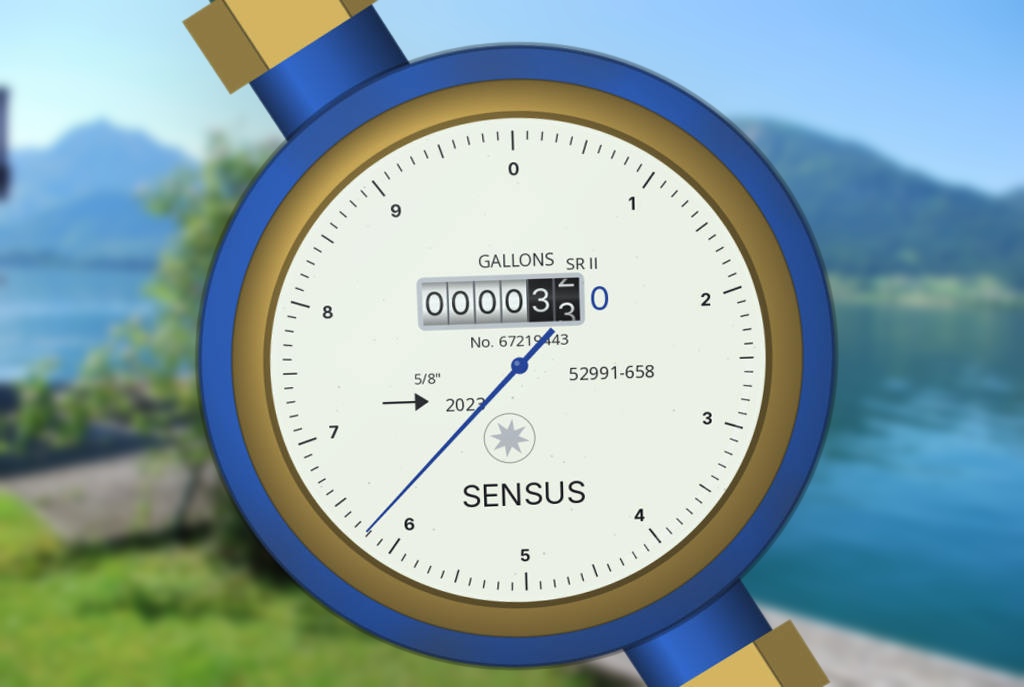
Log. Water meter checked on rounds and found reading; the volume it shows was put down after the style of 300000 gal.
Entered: 326.2 gal
